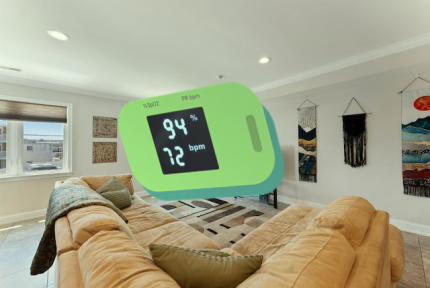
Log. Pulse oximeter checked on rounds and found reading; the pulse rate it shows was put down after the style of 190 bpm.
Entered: 72 bpm
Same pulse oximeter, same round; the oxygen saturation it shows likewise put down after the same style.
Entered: 94 %
